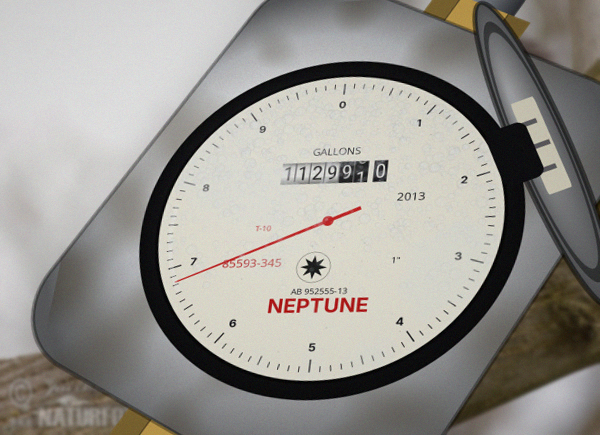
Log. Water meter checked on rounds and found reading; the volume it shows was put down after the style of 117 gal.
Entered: 1129906.8 gal
